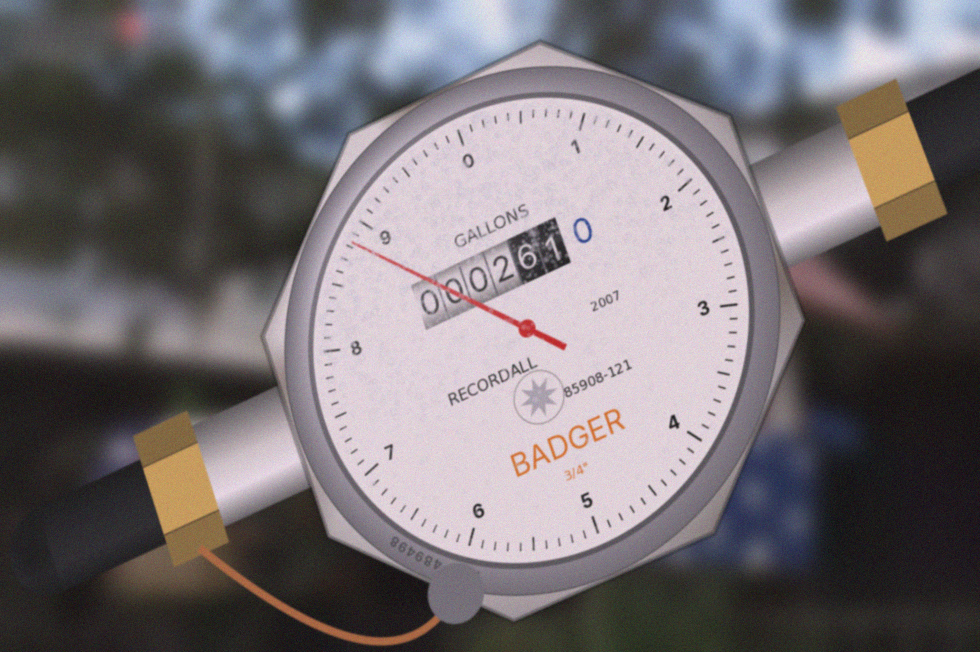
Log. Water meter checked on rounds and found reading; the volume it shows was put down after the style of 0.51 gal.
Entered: 2608.8 gal
